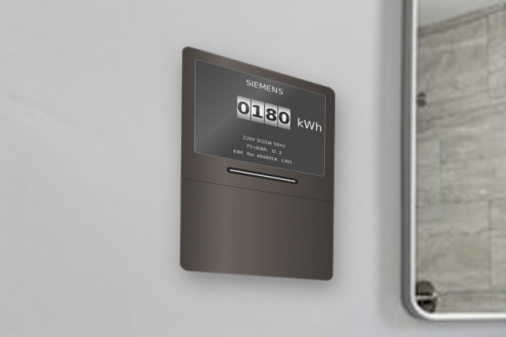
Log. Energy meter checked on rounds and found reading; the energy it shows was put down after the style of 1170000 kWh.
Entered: 180 kWh
